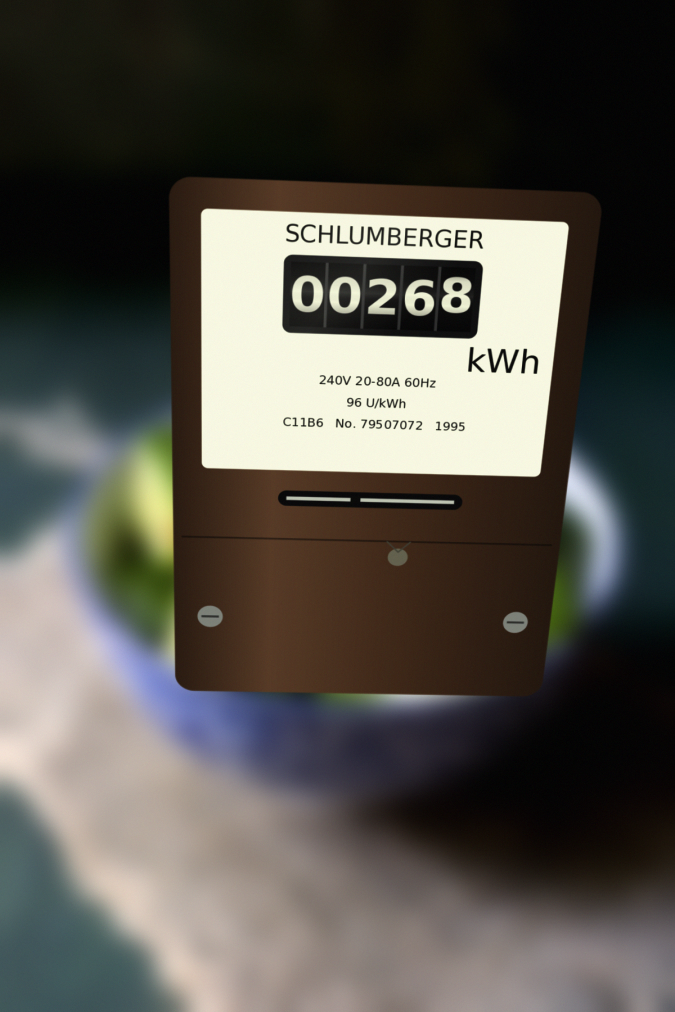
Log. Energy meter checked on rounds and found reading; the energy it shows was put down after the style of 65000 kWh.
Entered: 268 kWh
